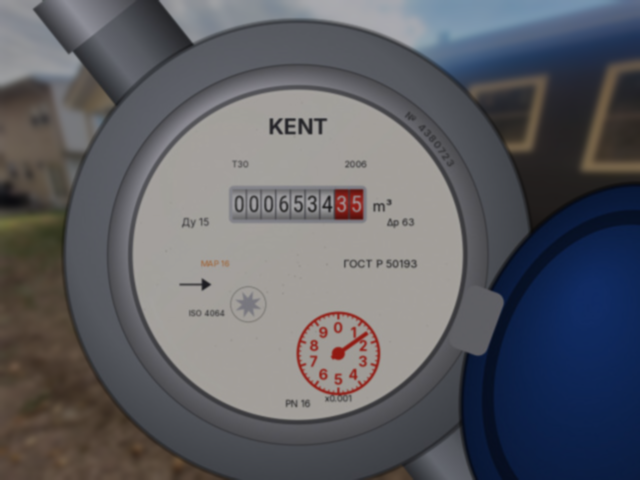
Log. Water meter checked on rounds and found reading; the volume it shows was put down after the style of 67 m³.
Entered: 6534.351 m³
